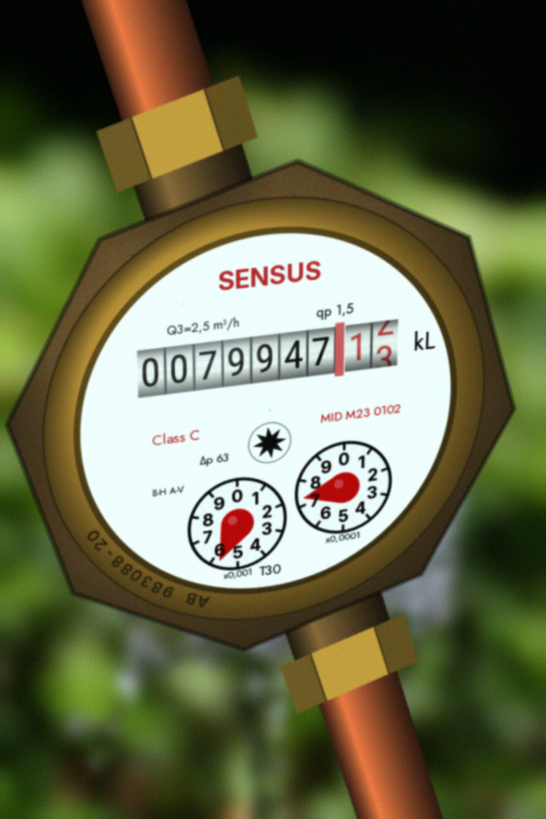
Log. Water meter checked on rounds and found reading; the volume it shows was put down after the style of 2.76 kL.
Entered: 79947.1257 kL
